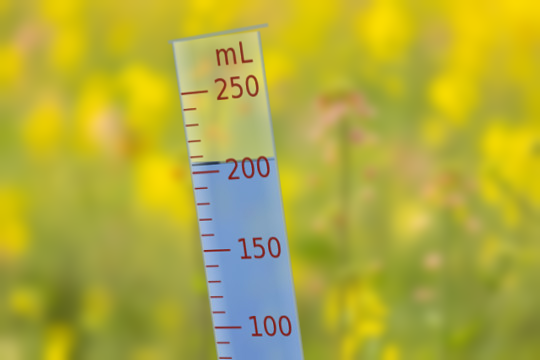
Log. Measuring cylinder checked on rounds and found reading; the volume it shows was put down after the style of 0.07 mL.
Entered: 205 mL
